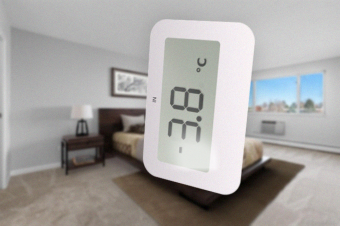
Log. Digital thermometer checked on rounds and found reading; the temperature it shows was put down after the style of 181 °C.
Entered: -3.8 °C
